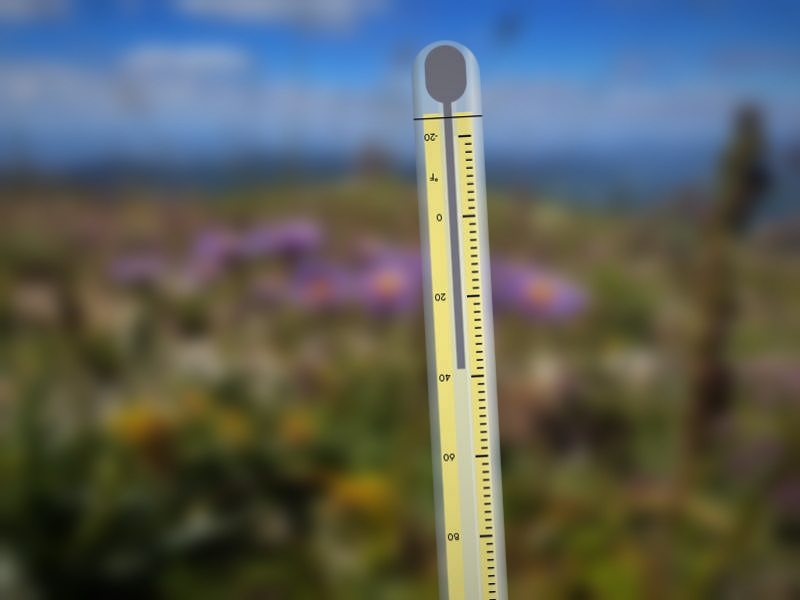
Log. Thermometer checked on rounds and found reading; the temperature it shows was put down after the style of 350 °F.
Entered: 38 °F
